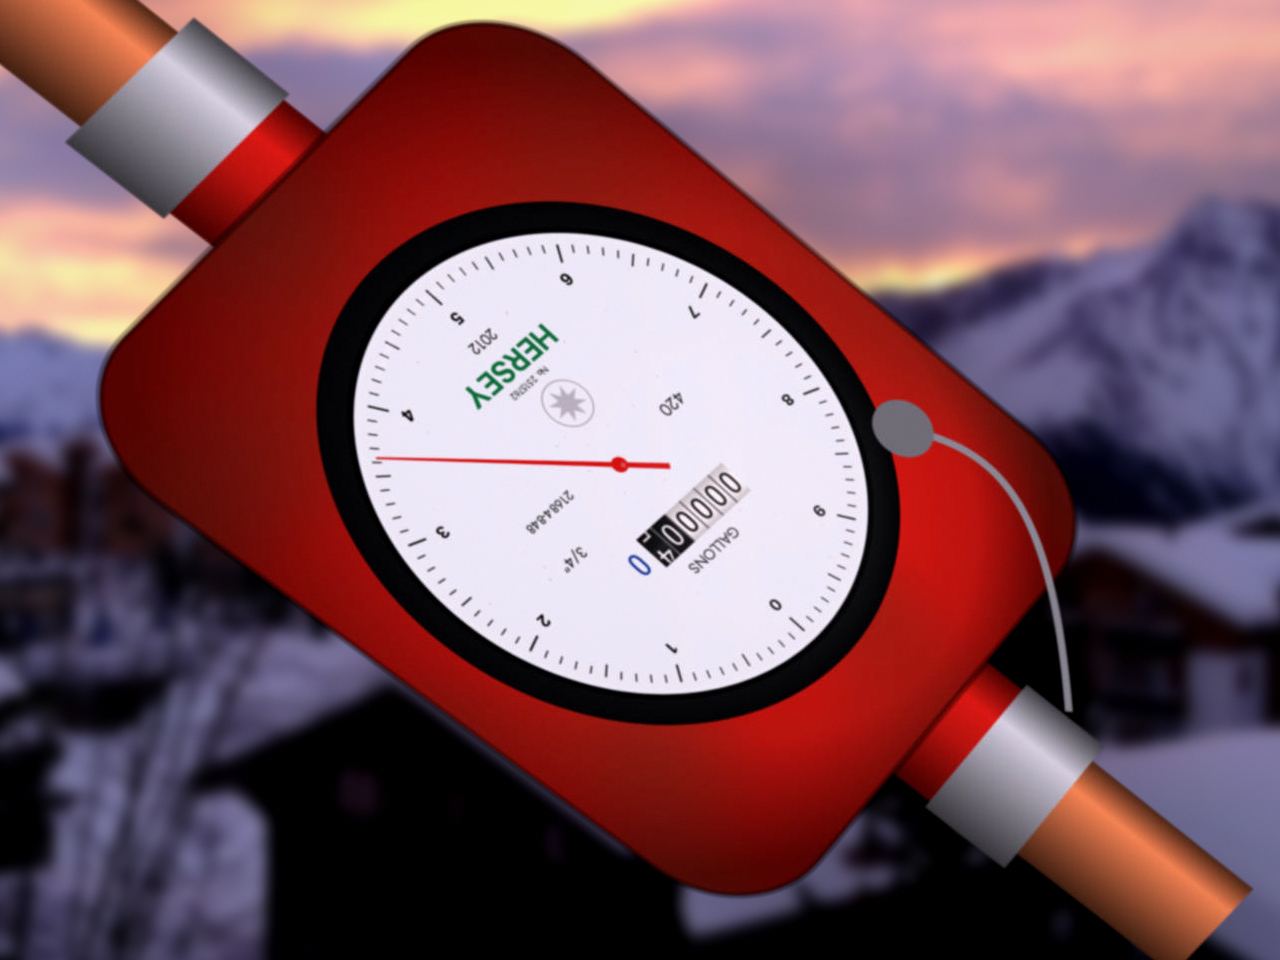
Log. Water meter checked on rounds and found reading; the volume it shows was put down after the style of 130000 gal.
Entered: 43.6 gal
